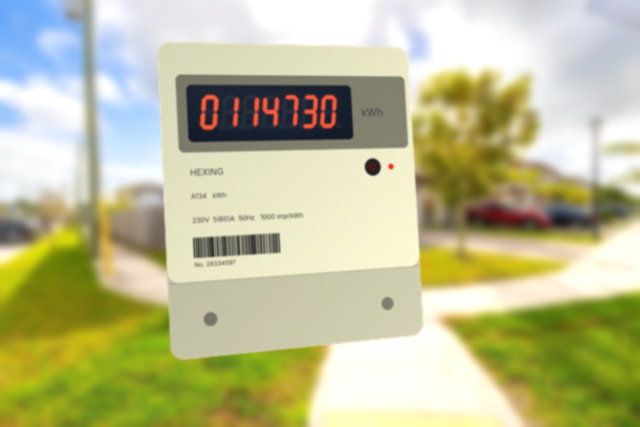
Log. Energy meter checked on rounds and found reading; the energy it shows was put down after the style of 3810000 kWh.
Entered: 114730 kWh
